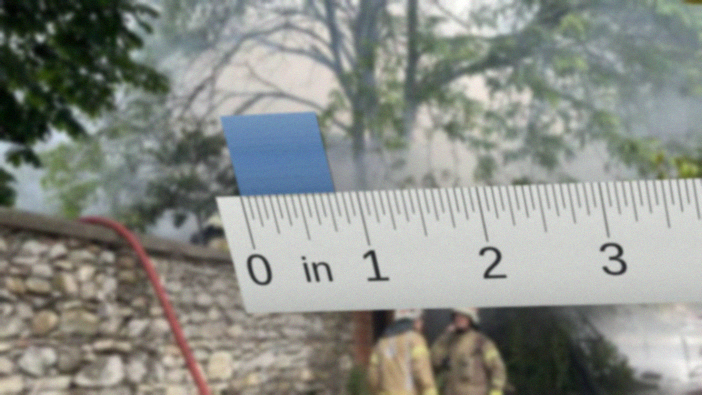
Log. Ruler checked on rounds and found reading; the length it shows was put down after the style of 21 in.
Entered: 0.8125 in
